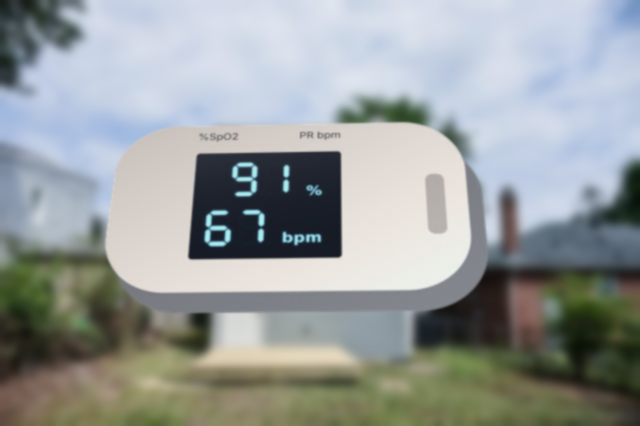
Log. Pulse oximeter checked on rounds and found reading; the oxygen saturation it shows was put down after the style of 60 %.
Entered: 91 %
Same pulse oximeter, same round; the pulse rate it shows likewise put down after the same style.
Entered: 67 bpm
